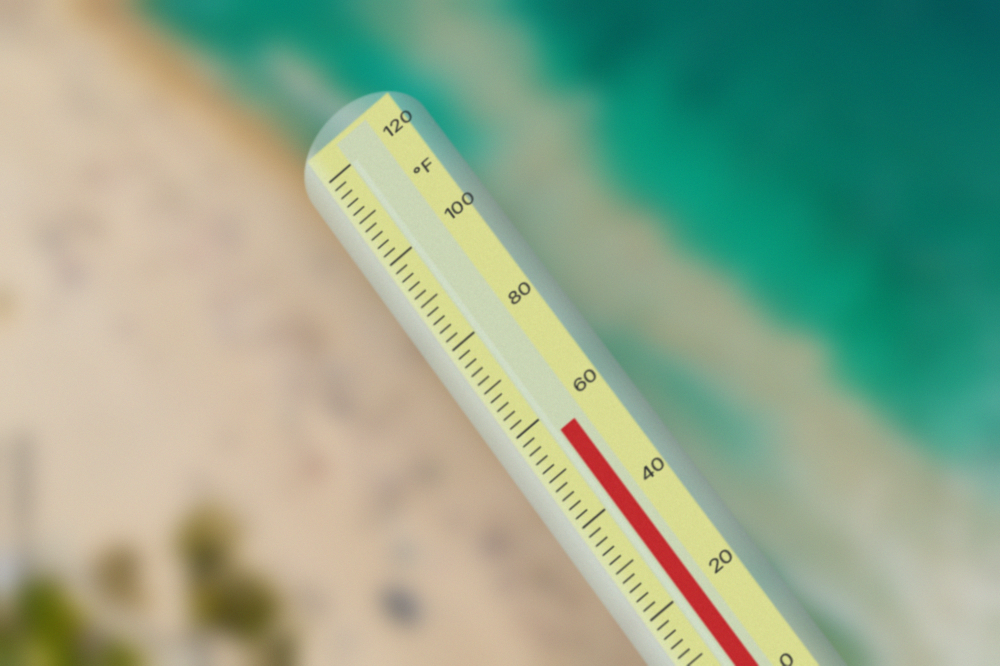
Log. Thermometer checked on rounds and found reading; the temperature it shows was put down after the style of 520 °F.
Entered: 56 °F
